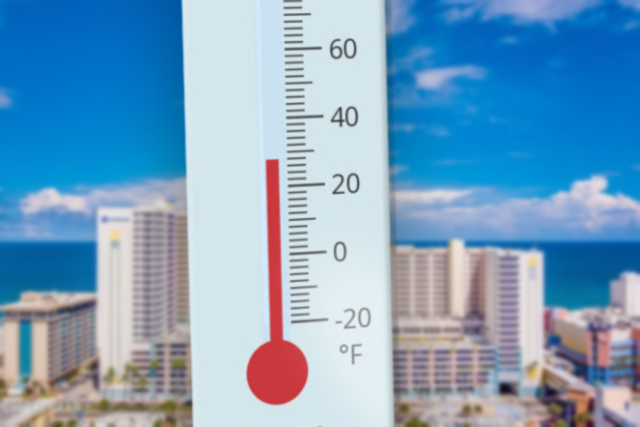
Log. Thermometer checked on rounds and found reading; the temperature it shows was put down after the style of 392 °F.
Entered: 28 °F
